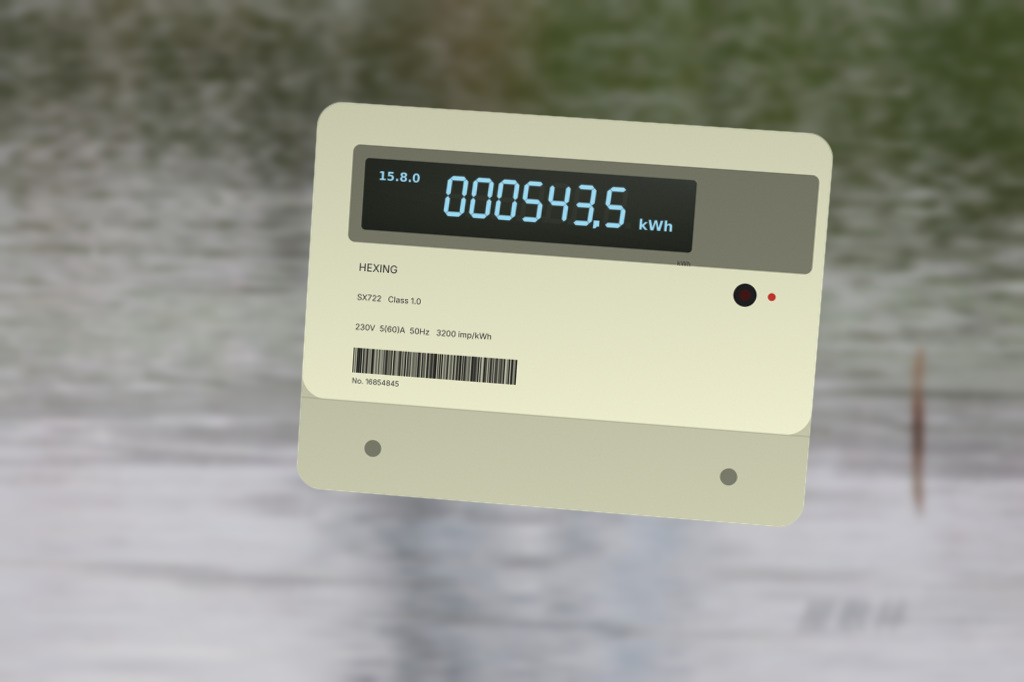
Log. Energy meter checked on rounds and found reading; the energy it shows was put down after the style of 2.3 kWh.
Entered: 543.5 kWh
